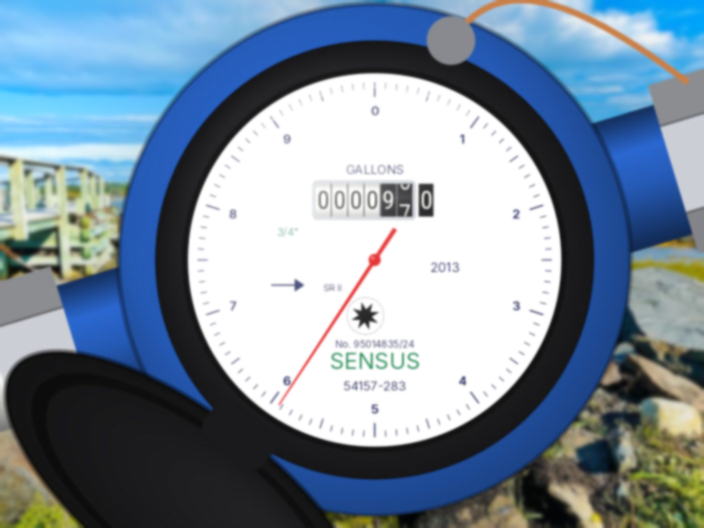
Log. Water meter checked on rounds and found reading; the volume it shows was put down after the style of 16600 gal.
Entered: 965.9 gal
